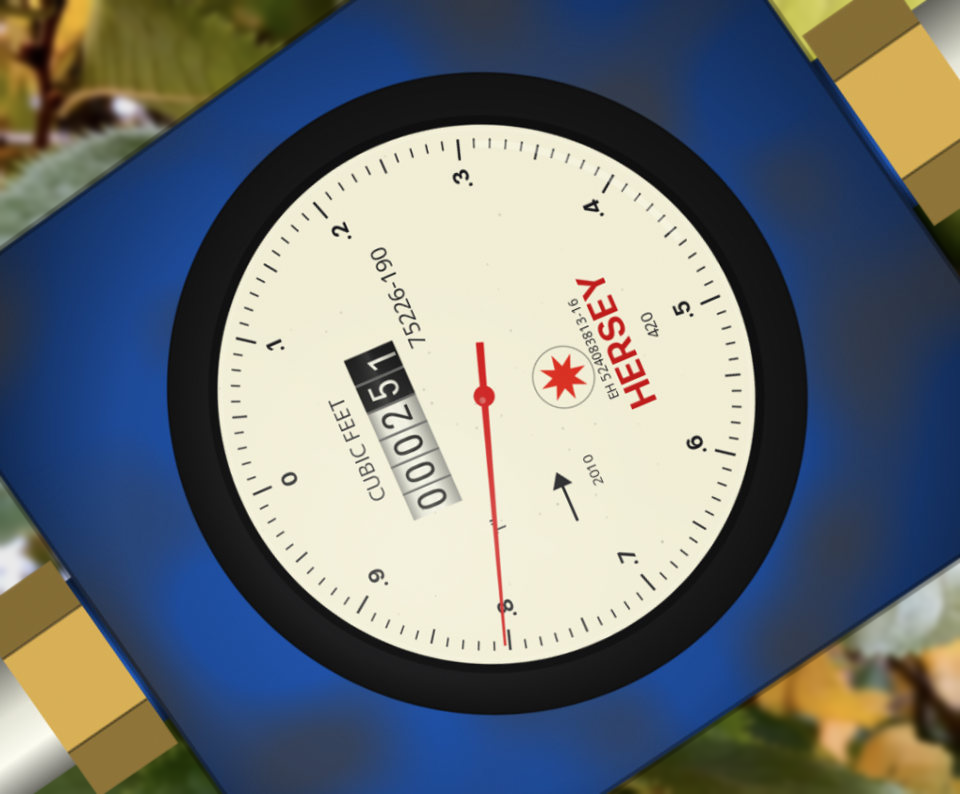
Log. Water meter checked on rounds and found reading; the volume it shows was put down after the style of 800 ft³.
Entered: 250.80 ft³
